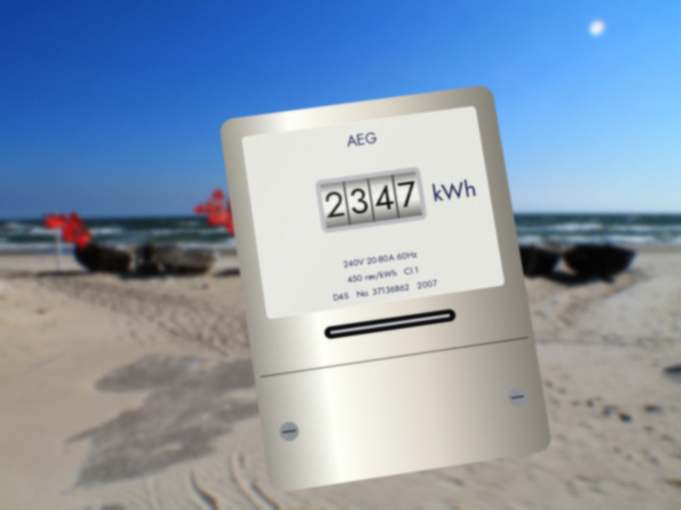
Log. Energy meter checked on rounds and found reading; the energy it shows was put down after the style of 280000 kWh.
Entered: 2347 kWh
